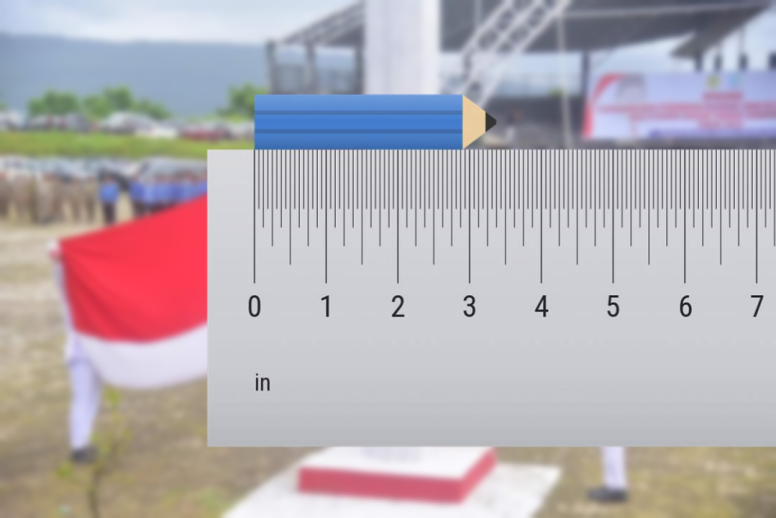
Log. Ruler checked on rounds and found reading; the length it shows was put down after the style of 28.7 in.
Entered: 3.375 in
